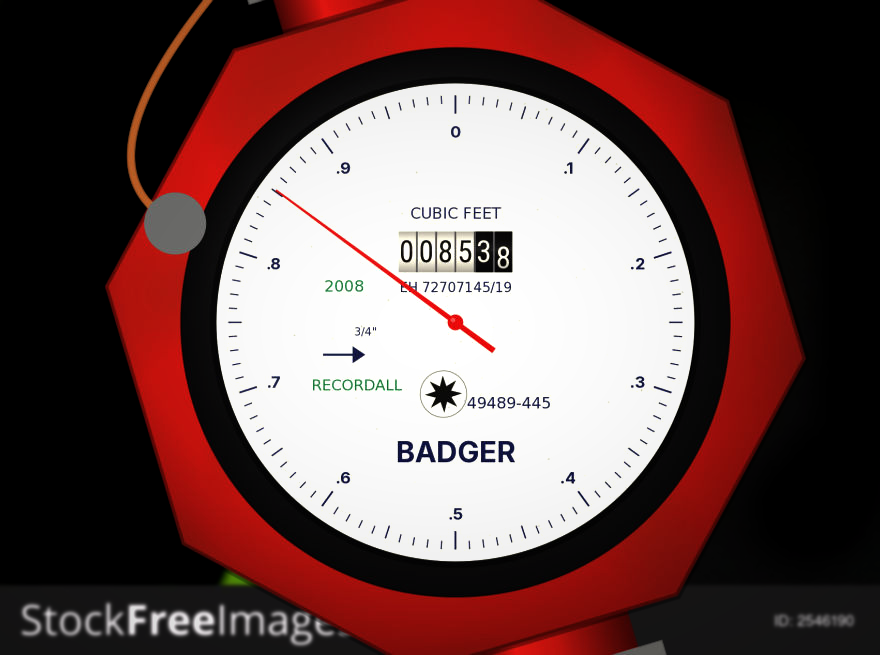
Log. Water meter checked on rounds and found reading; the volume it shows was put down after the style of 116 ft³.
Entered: 8537.85 ft³
